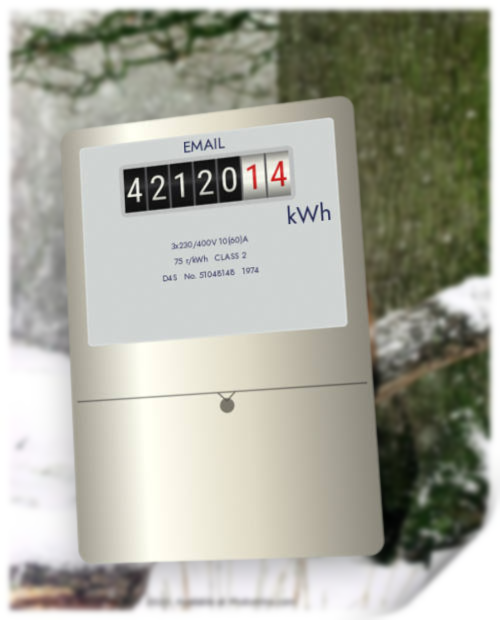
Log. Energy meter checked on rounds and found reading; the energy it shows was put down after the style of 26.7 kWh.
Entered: 42120.14 kWh
